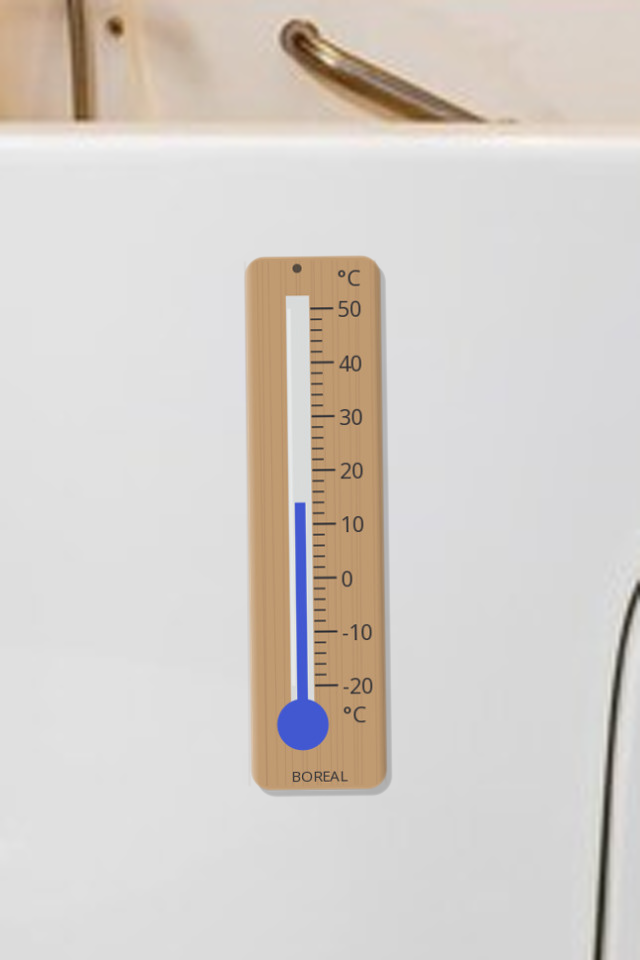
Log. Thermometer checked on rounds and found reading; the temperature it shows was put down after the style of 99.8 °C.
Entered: 14 °C
